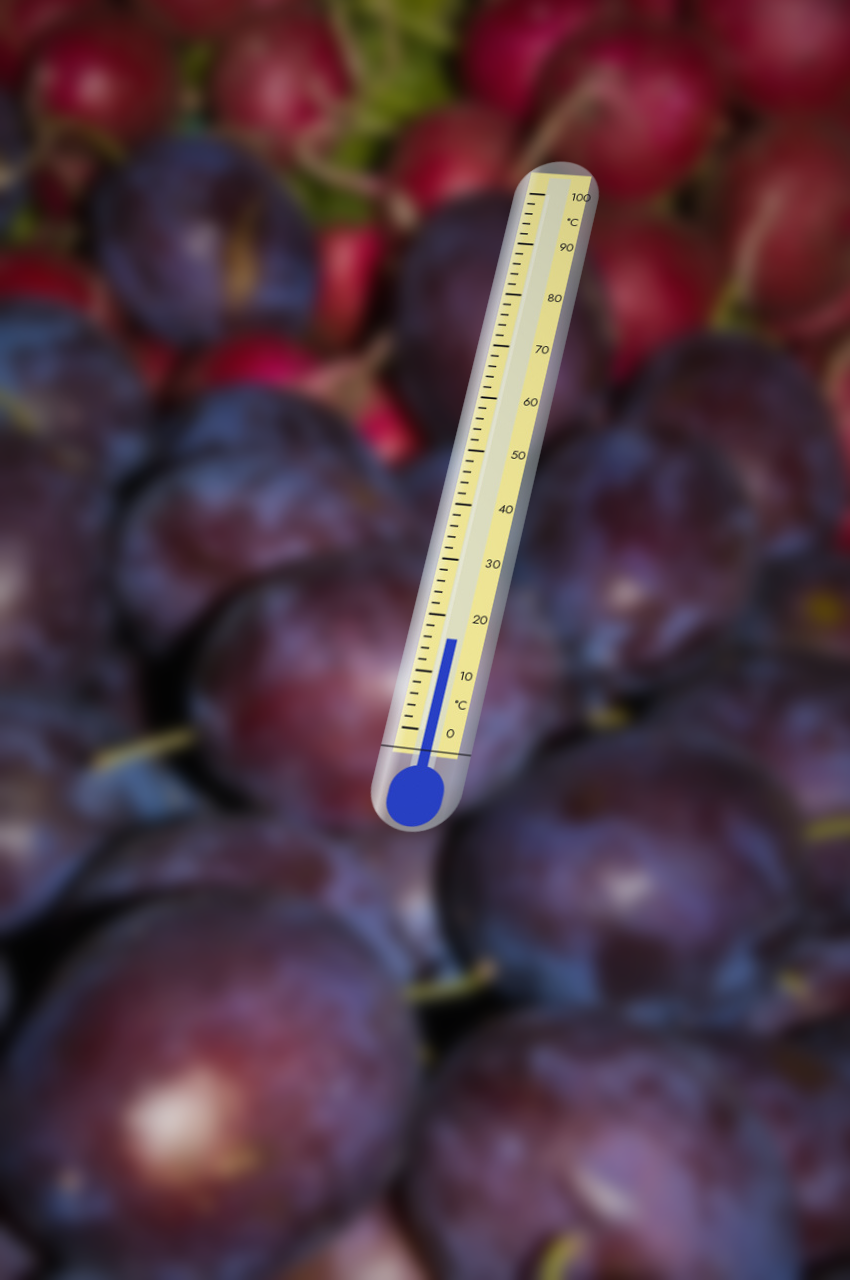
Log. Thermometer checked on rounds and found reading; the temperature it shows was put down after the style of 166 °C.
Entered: 16 °C
